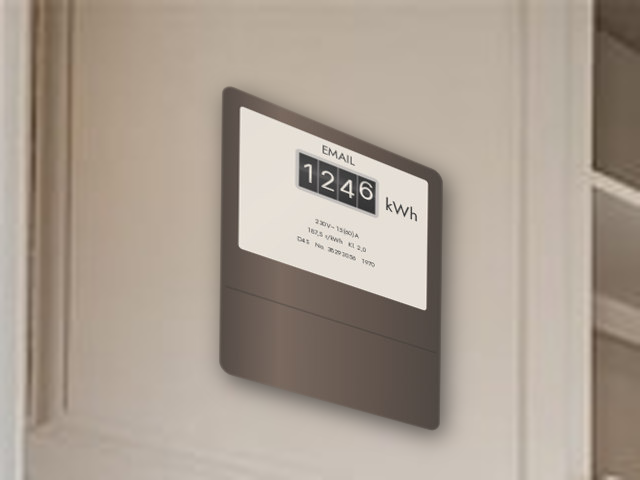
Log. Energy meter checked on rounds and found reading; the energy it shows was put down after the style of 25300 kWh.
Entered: 1246 kWh
